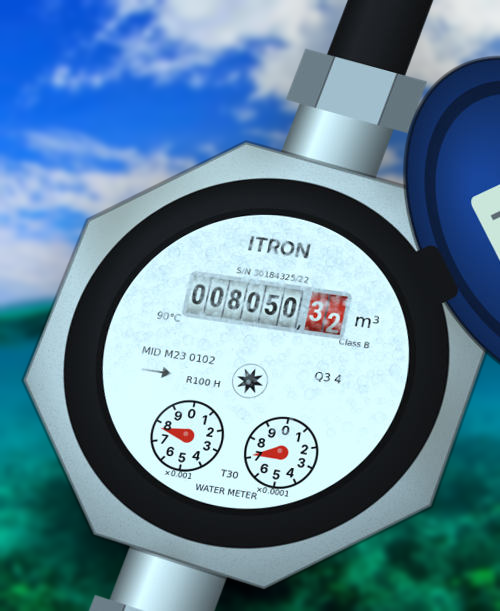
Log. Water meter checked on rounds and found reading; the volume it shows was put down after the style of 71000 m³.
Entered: 8050.3177 m³
